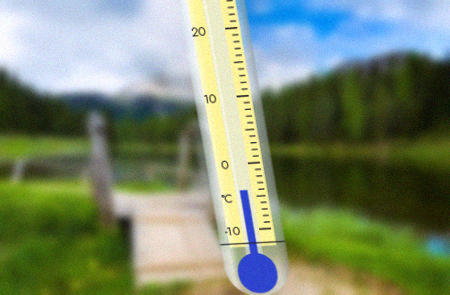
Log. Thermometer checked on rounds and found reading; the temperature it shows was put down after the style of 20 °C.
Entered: -4 °C
